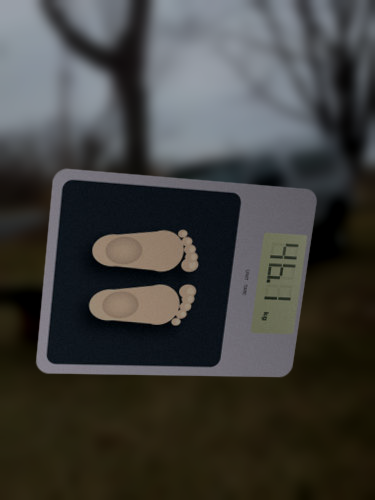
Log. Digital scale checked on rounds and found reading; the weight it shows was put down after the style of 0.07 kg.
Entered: 46.1 kg
